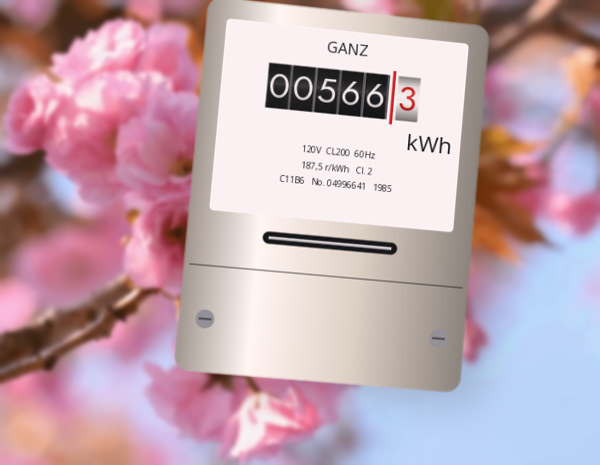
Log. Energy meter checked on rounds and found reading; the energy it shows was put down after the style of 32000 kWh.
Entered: 566.3 kWh
